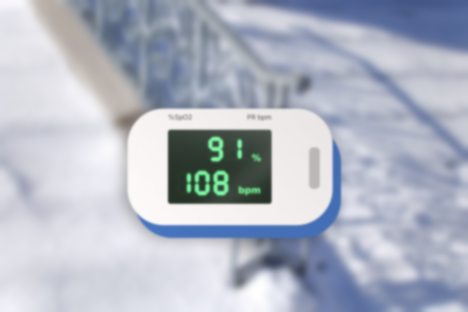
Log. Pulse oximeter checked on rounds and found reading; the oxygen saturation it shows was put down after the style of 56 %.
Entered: 91 %
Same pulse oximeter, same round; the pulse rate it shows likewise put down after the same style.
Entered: 108 bpm
